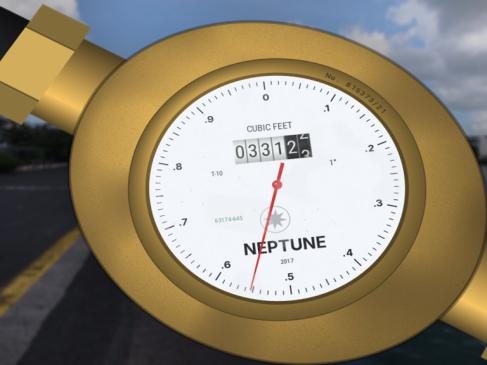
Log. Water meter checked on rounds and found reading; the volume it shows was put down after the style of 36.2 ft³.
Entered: 33122.55 ft³
